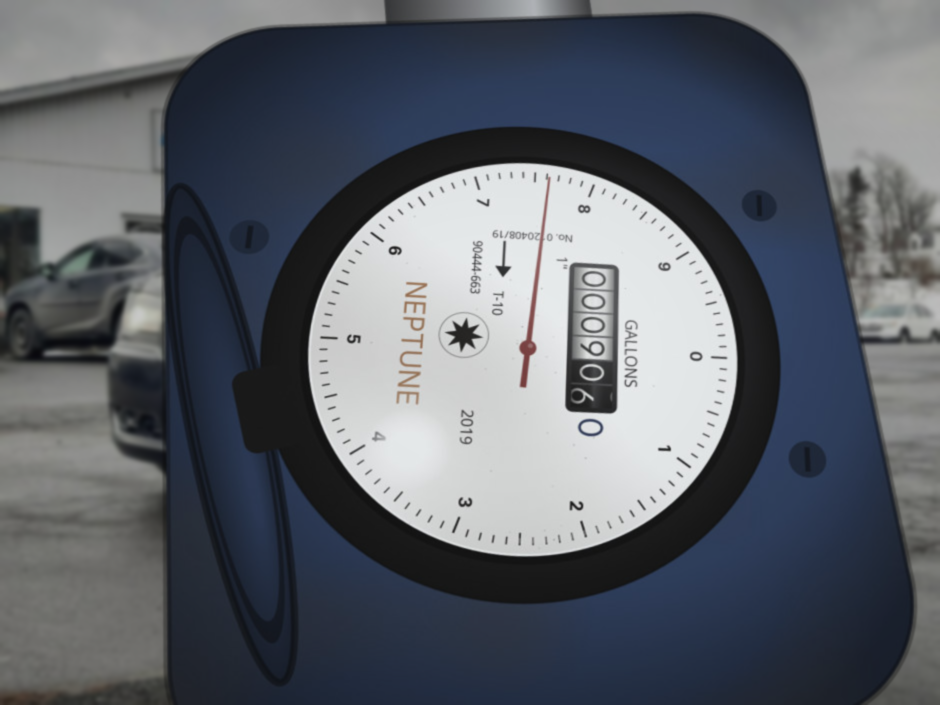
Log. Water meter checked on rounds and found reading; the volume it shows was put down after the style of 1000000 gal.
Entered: 9057.6 gal
